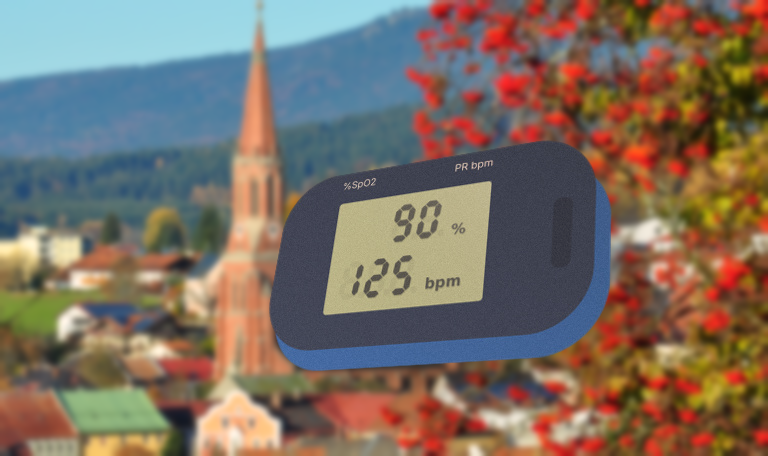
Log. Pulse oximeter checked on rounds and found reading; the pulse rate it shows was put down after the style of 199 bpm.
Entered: 125 bpm
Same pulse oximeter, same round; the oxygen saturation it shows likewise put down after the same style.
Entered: 90 %
